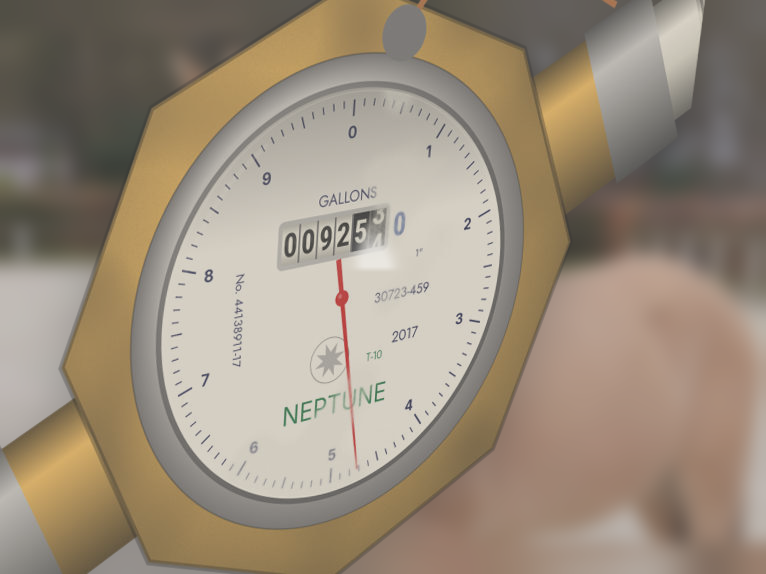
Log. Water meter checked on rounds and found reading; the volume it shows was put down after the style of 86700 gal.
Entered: 92534.7 gal
